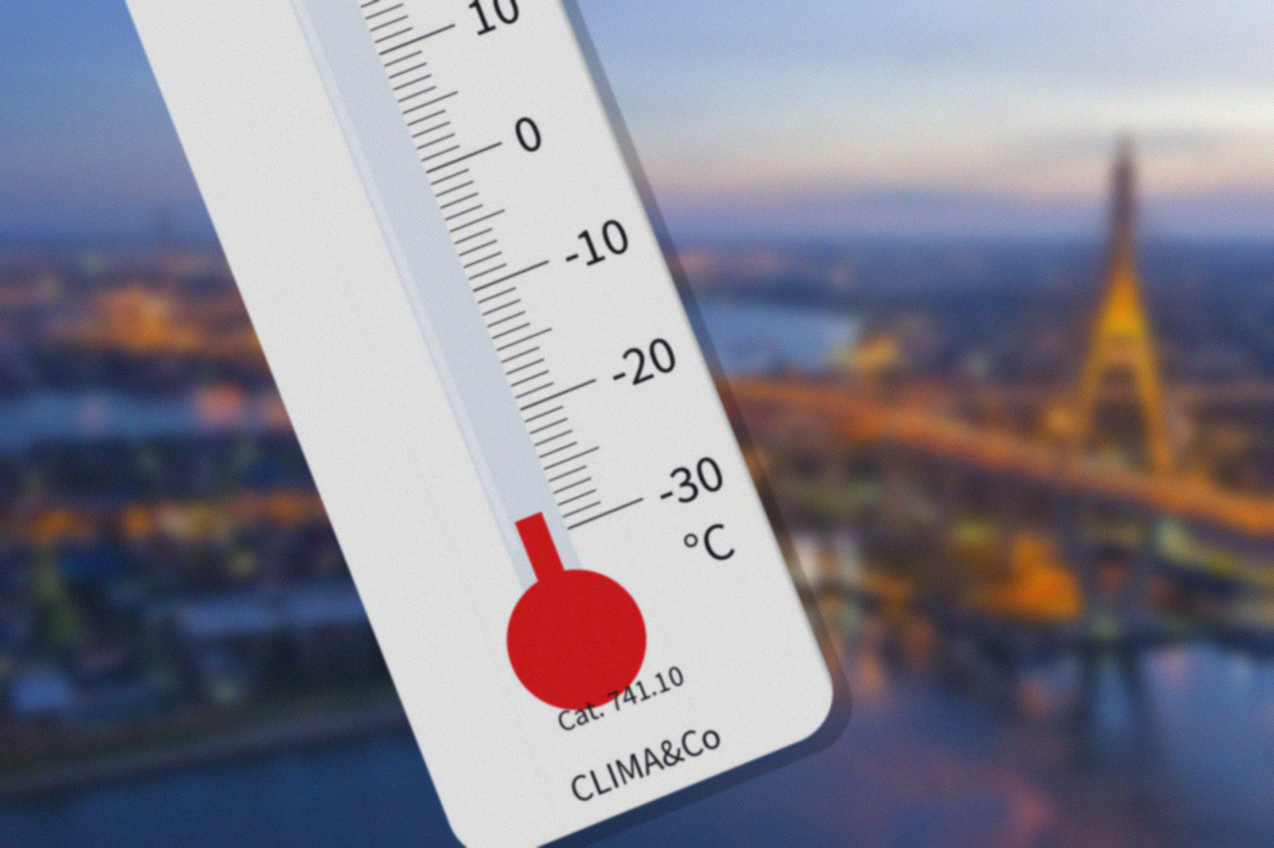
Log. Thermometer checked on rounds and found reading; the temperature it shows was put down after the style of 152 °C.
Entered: -28 °C
